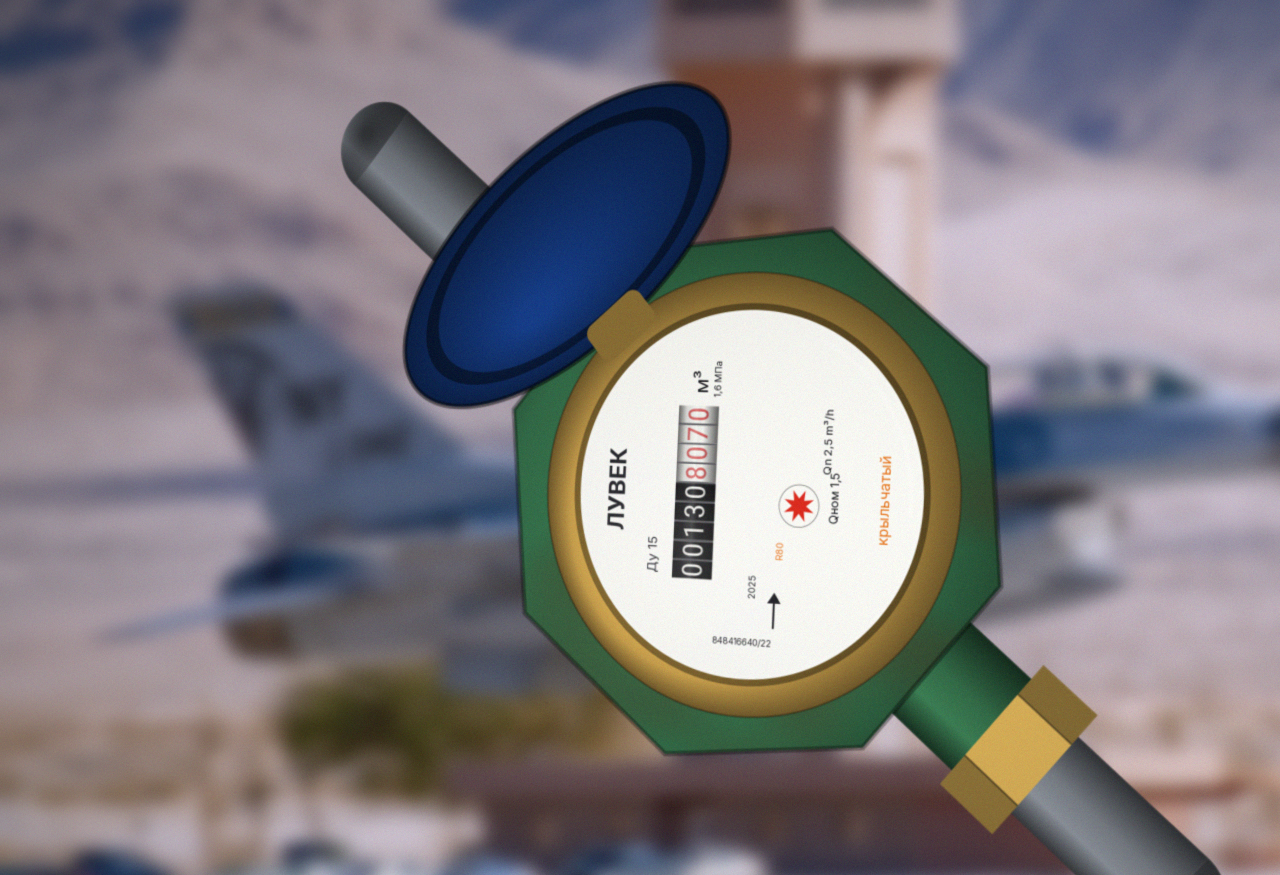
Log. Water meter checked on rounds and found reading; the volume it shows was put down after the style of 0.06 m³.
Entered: 130.8070 m³
